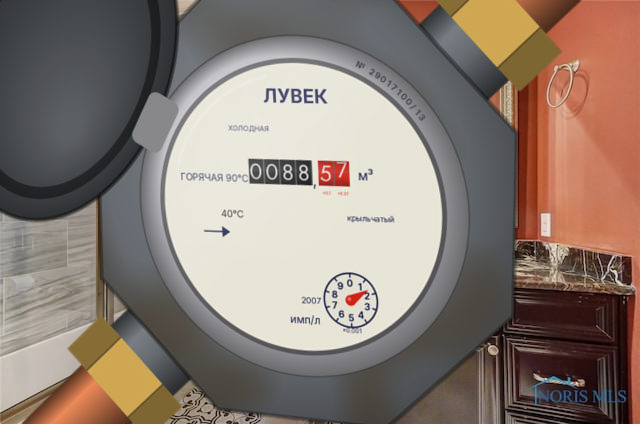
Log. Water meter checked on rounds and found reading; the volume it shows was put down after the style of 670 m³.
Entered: 88.571 m³
